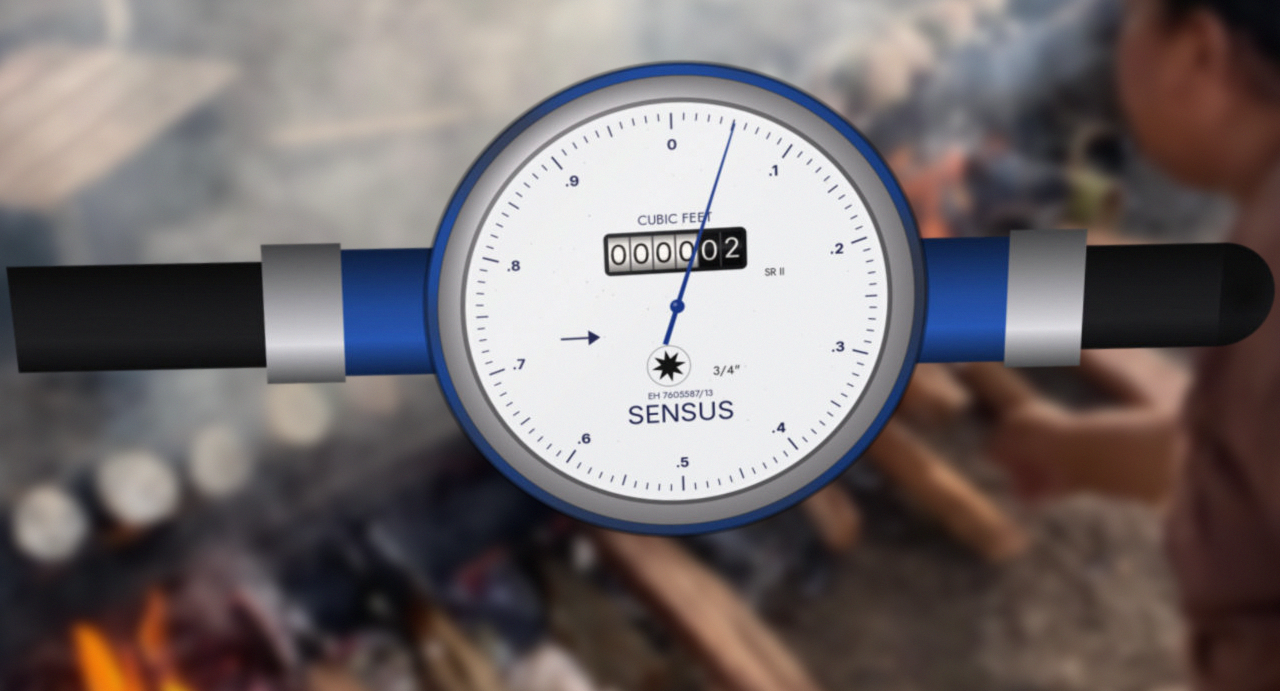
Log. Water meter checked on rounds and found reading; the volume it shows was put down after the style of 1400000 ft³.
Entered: 2.05 ft³
